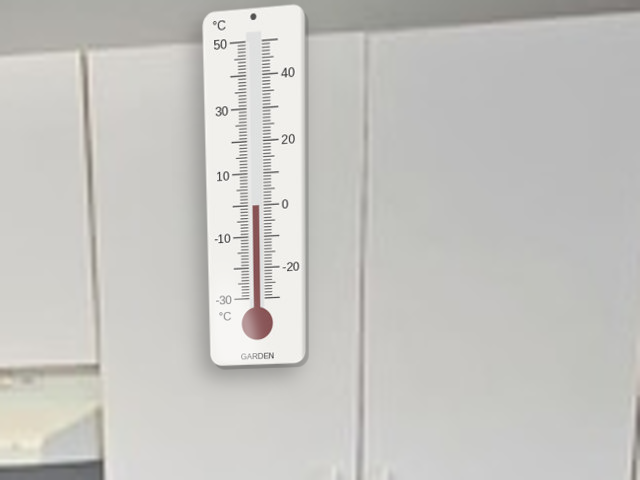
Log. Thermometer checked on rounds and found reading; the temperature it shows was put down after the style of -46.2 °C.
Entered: 0 °C
